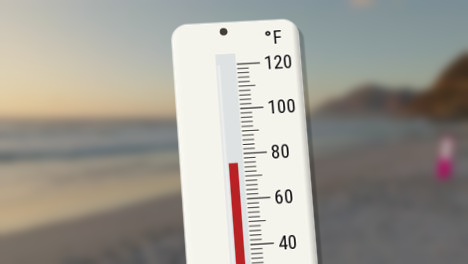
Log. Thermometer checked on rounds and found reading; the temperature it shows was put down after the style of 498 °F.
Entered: 76 °F
